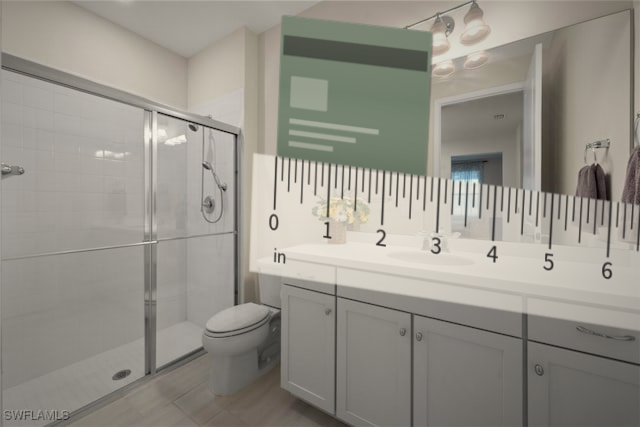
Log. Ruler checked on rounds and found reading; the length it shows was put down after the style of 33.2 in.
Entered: 2.75 in
